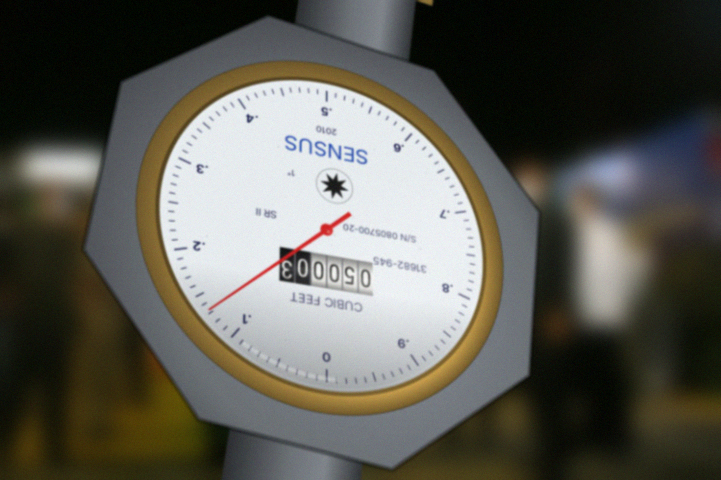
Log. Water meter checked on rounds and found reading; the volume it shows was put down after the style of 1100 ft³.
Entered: 50003.13 ft³
